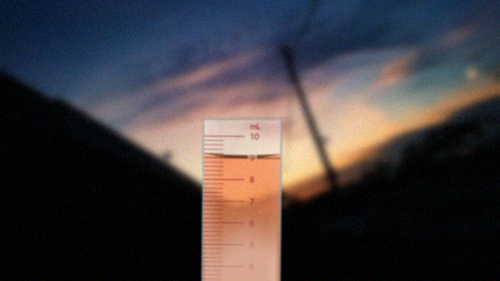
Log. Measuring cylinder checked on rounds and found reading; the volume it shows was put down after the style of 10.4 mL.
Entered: 9 mL
